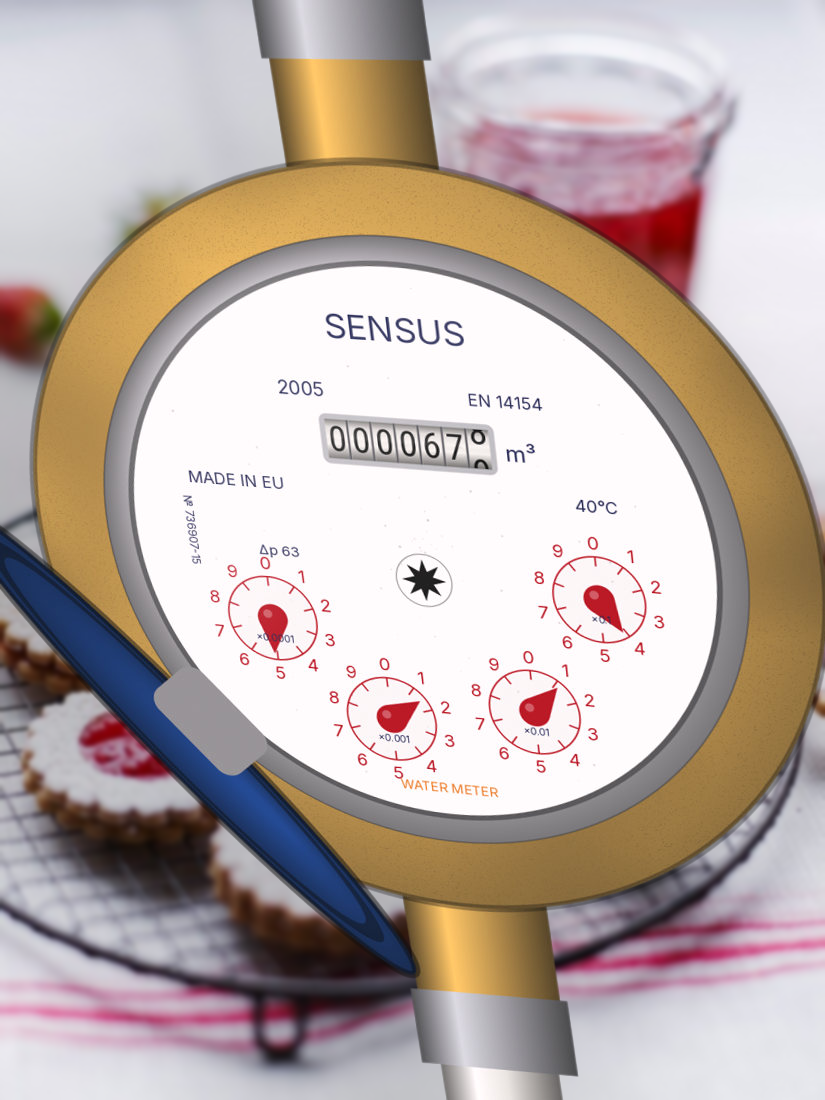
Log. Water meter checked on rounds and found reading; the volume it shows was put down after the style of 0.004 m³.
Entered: 678.4115 m³
